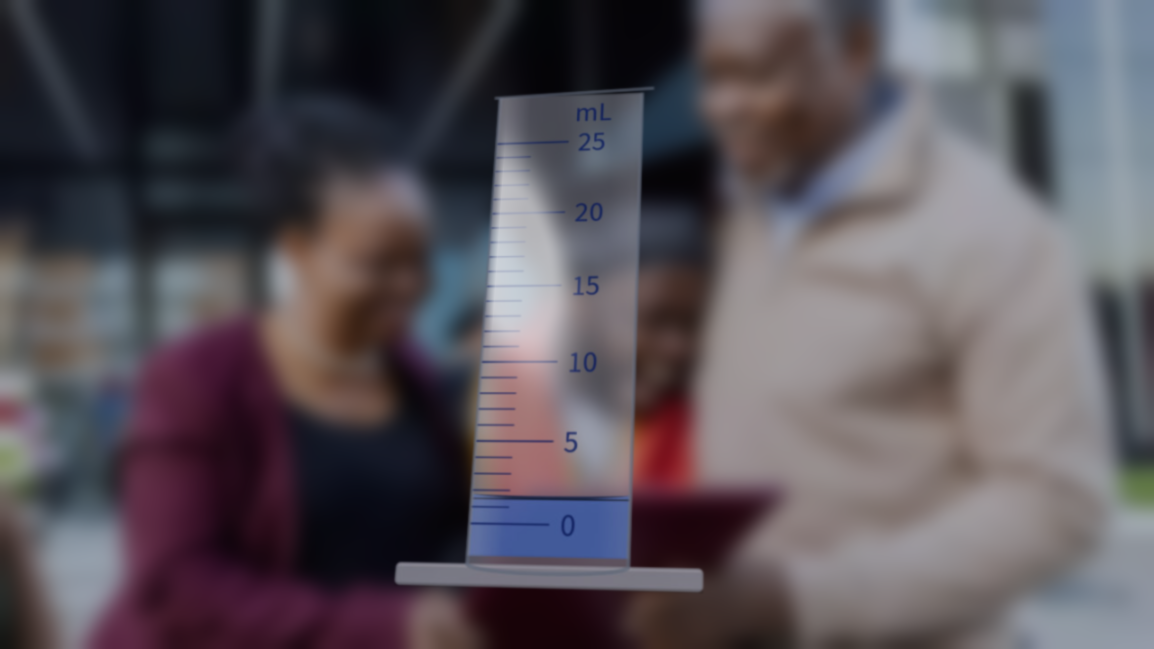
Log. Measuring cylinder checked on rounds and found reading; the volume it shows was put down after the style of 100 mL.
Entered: 1.5 mL
